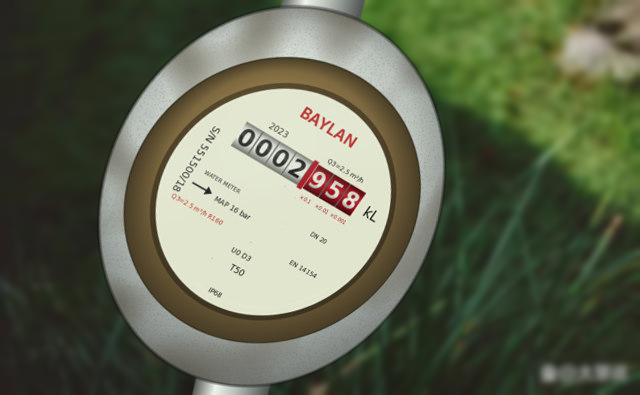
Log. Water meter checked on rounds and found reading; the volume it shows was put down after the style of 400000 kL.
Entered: 2.958 kL
